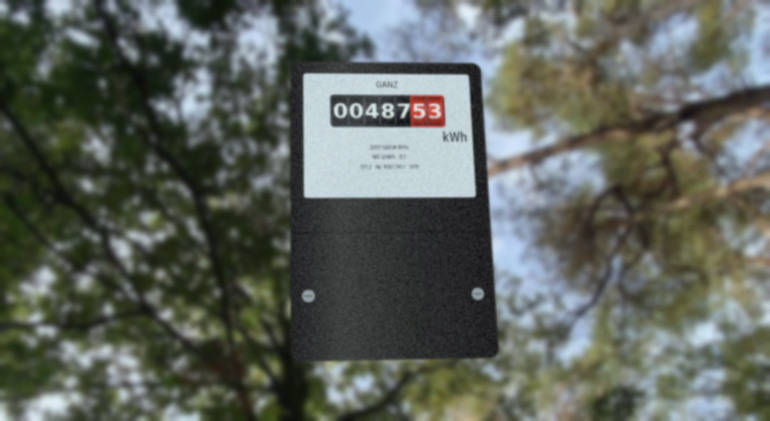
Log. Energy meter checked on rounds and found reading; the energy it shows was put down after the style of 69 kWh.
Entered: 487.53 kWh
